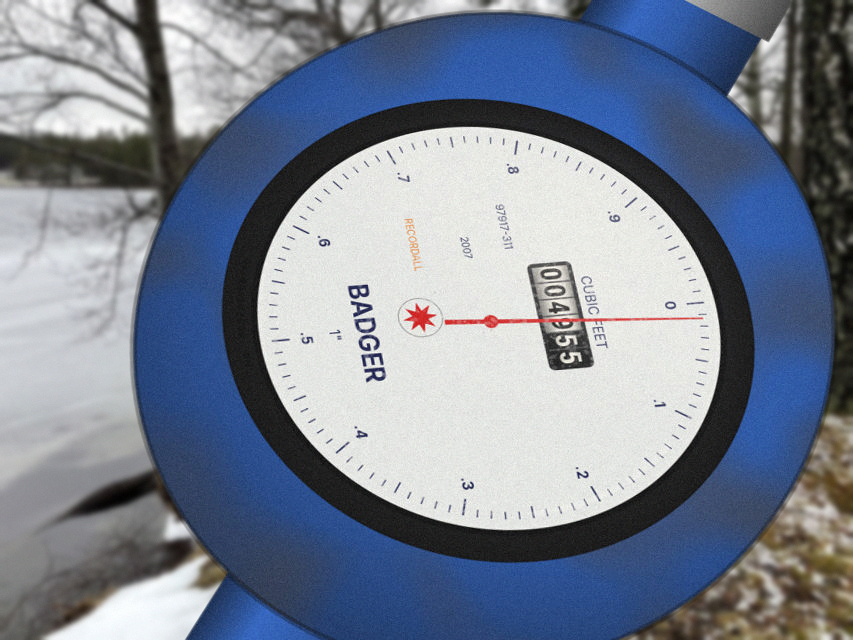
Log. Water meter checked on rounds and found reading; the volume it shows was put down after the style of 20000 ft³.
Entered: 4955.01 ft³
